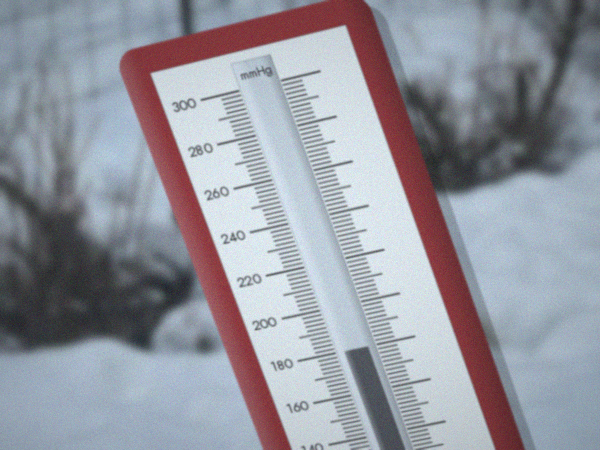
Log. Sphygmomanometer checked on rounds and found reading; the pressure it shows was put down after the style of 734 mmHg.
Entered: 180 mmHg
